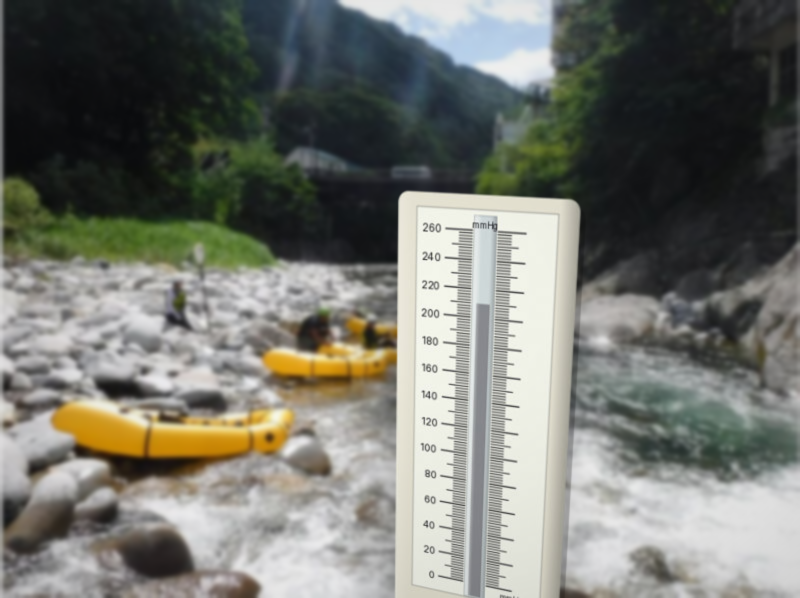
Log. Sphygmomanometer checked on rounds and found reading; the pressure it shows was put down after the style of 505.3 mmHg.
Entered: 210 mmHg
